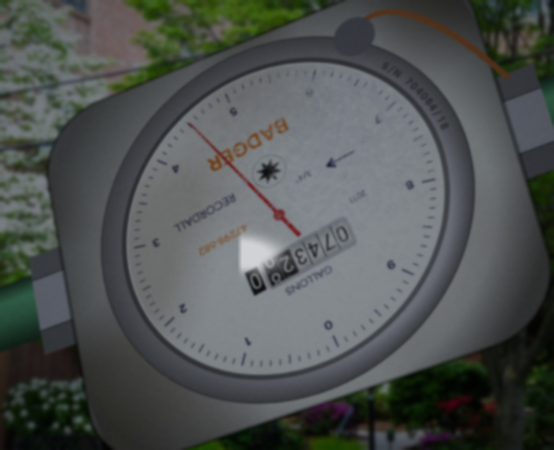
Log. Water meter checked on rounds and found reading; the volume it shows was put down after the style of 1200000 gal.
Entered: 743284.5 gal
